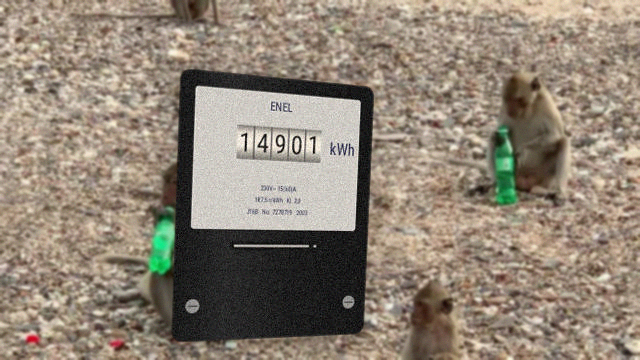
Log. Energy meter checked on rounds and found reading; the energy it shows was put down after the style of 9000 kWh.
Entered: 14901 kWh
